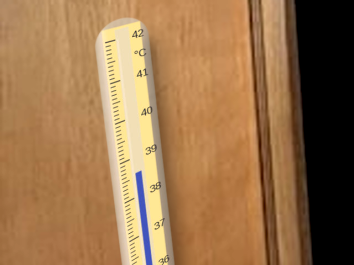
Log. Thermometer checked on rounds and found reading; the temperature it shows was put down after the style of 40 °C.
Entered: 38.6 °C
